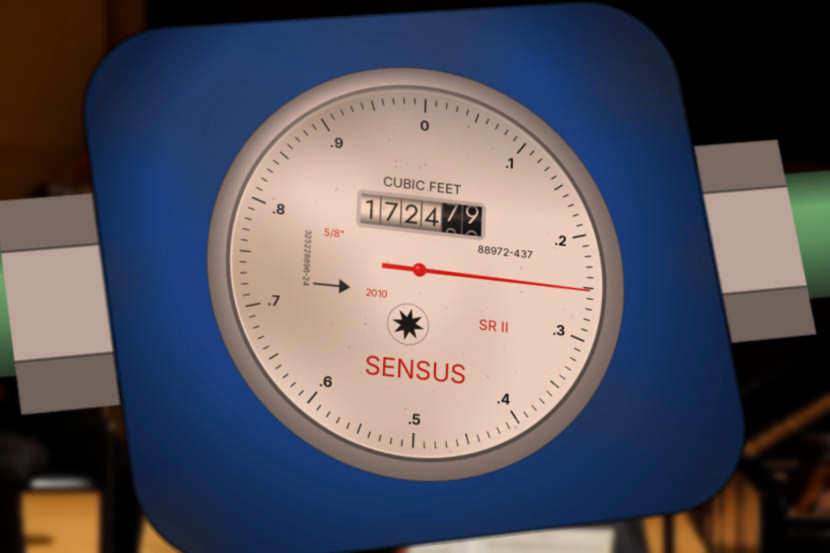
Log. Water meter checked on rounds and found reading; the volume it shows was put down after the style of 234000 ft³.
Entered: 172479.25 ft³
